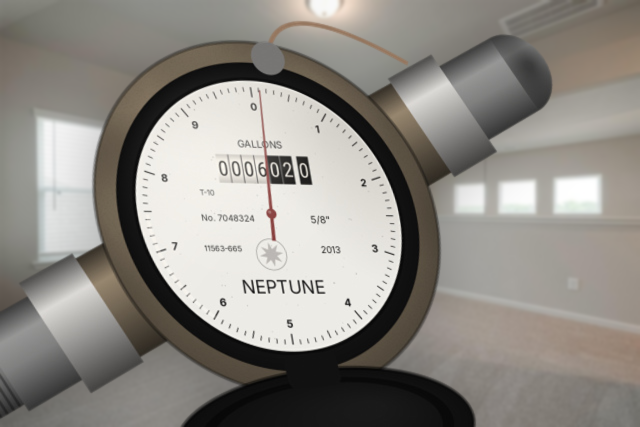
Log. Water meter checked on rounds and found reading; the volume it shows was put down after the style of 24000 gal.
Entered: 6020.1 gal
